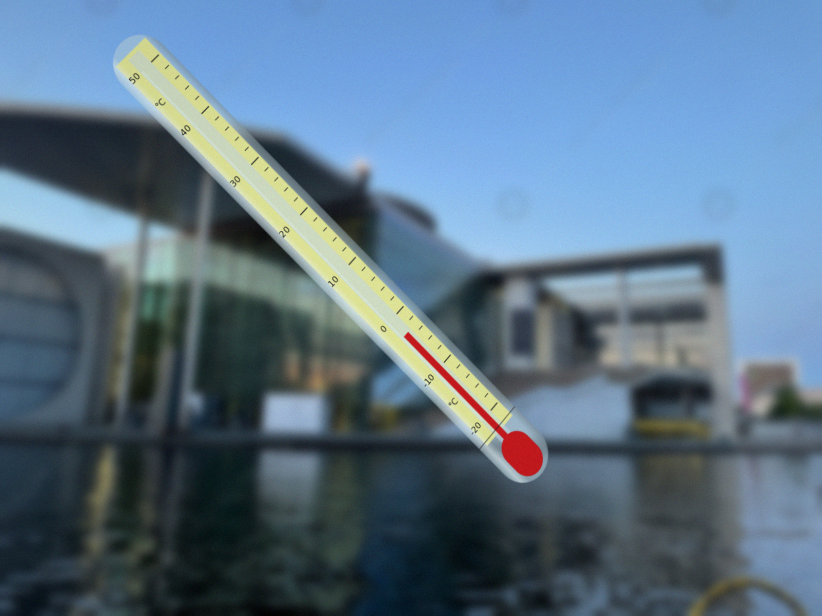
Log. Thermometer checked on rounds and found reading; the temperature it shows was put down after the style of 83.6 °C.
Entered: -3 °C
